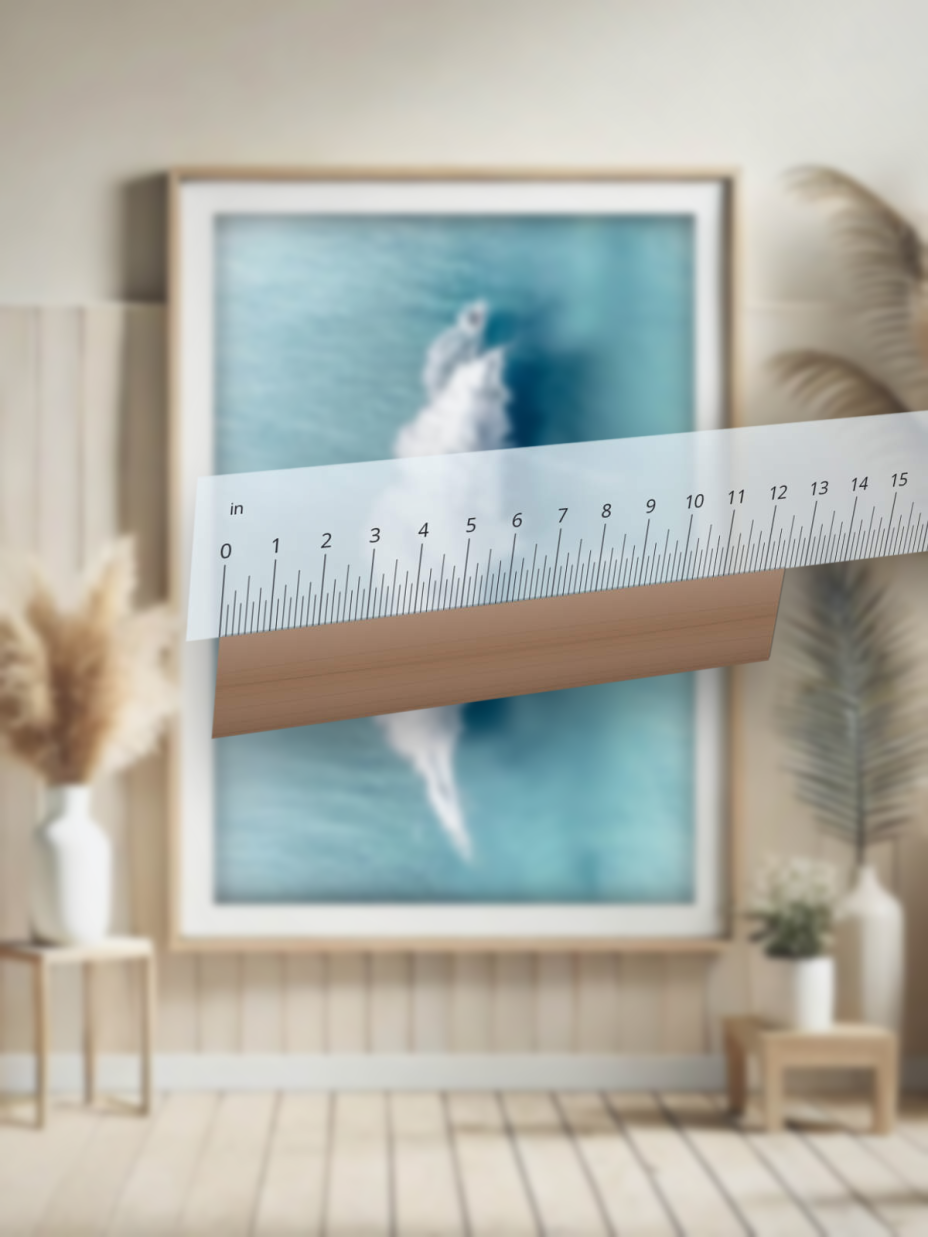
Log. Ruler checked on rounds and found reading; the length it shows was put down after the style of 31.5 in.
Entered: 12.5 in
